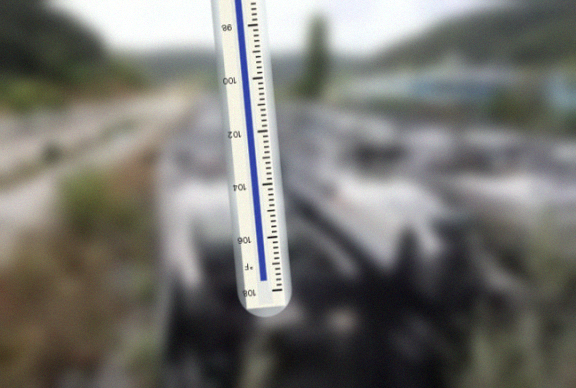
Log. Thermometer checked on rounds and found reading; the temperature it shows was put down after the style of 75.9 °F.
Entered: 107.6 °F
